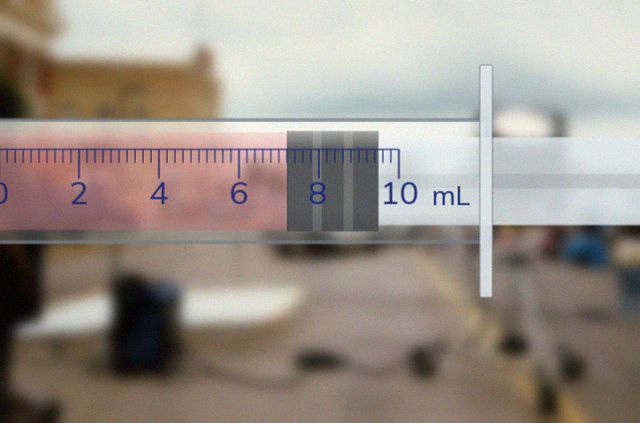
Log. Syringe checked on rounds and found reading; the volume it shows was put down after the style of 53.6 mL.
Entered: 7.2 mL
